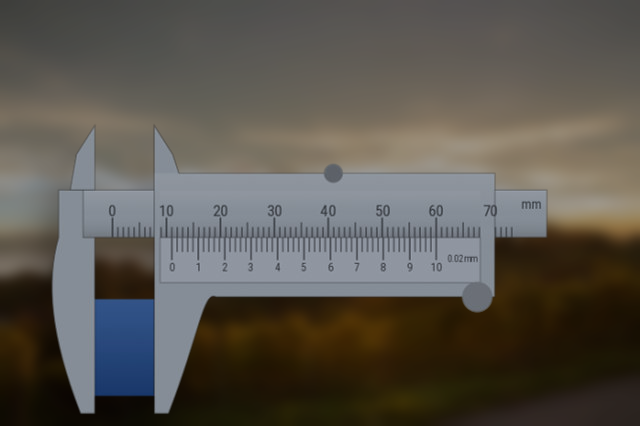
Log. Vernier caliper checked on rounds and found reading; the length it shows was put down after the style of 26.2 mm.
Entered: 11.0 mm
